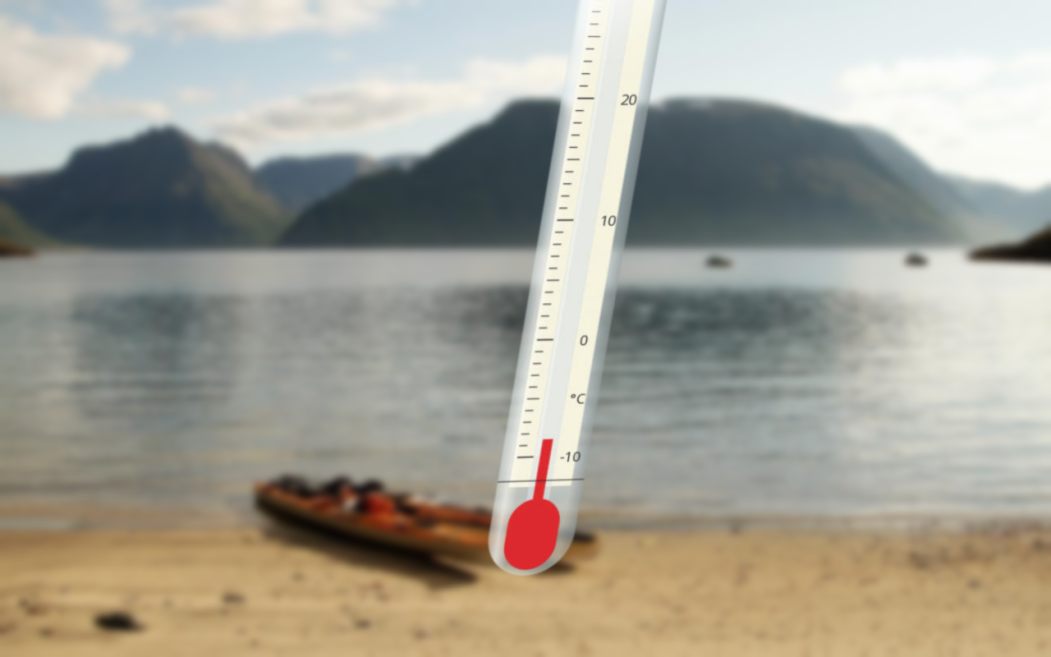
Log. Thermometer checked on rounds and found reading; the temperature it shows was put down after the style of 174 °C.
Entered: -8.5 °C
